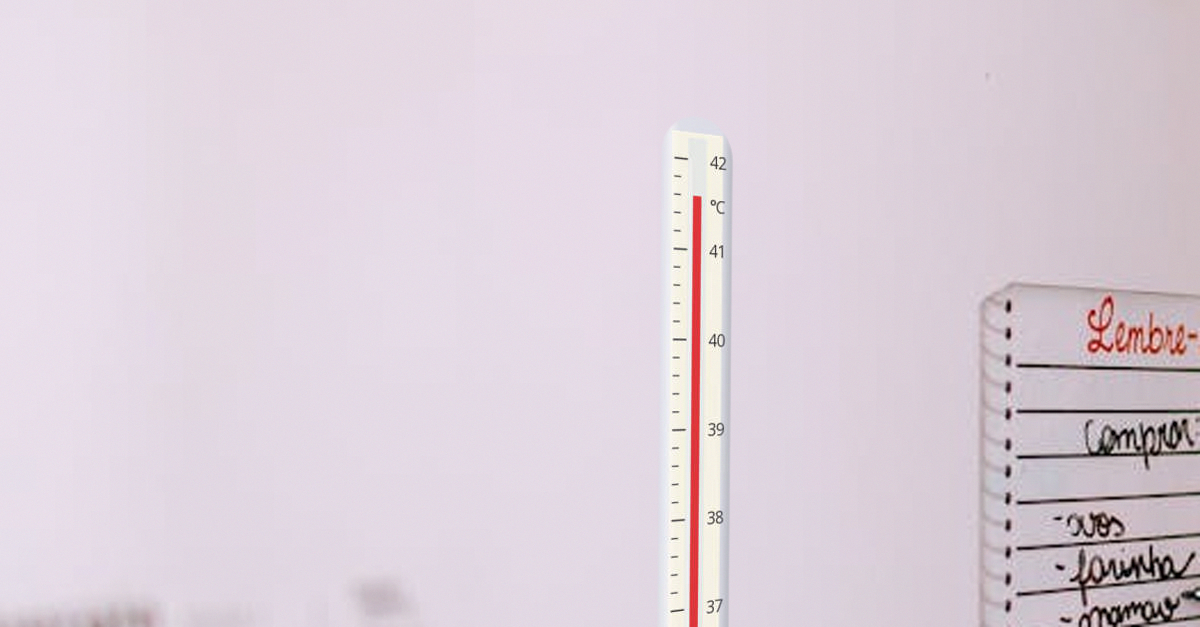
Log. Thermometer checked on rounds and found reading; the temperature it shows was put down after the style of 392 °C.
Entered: 41.6 °C
